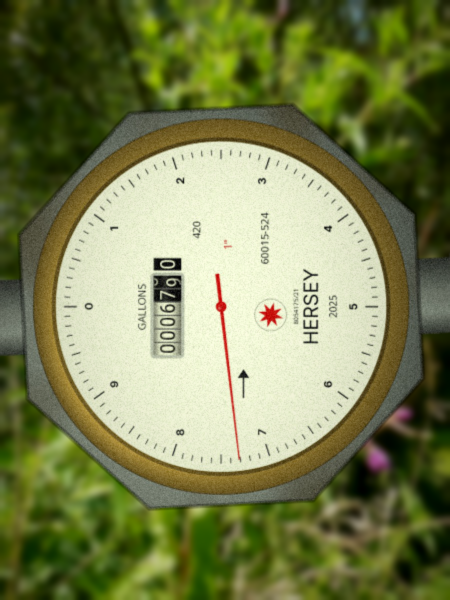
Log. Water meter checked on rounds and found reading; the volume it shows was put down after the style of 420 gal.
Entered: 6787.3 gal
